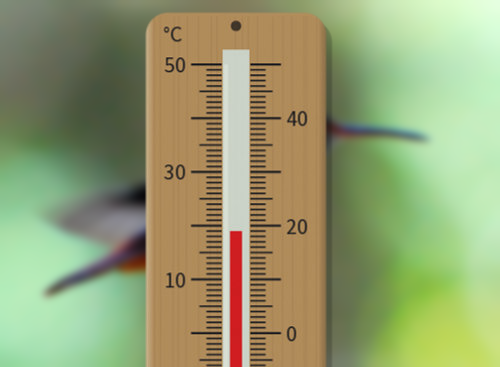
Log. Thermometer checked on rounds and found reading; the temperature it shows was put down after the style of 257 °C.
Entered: 19 °C
